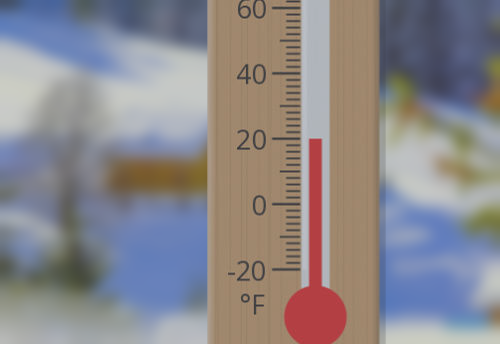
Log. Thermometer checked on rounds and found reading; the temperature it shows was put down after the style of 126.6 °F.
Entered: 20 °F
